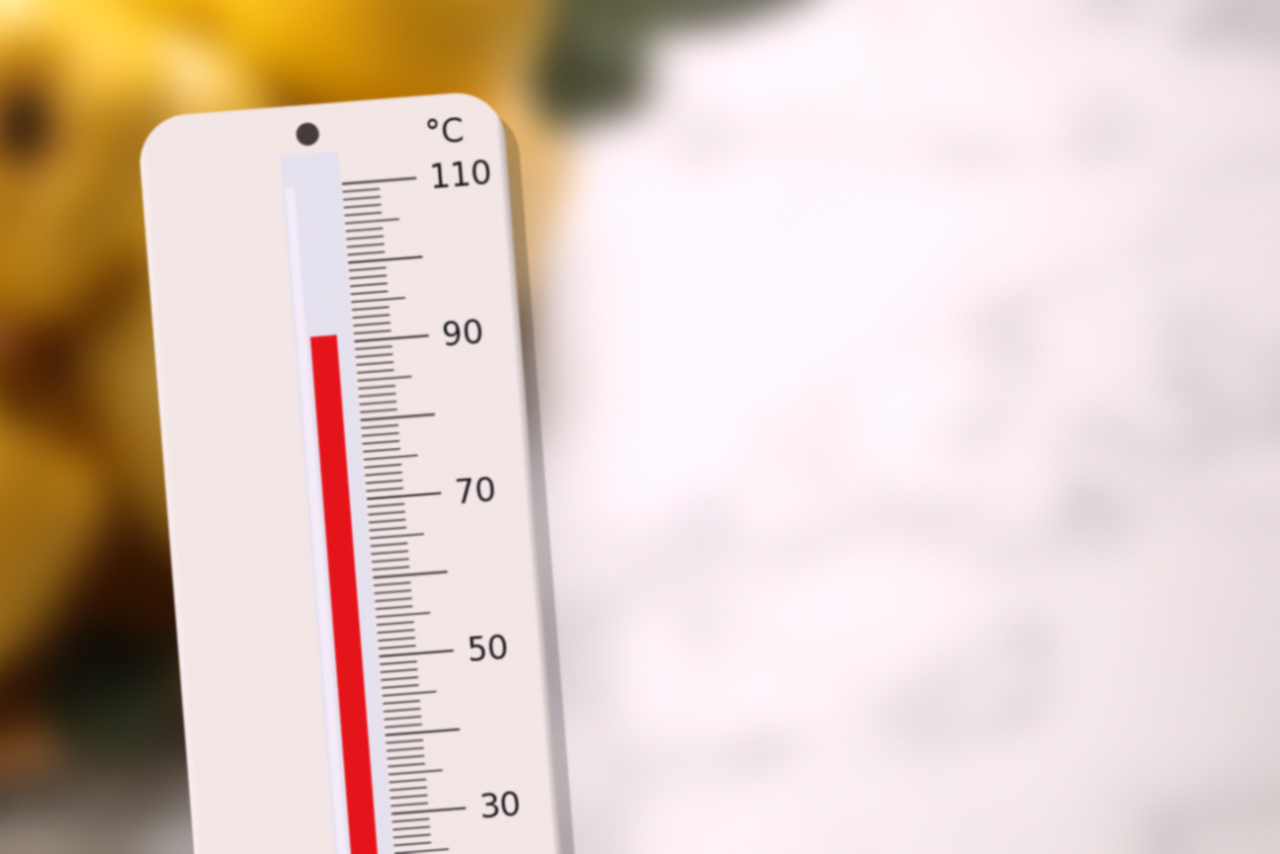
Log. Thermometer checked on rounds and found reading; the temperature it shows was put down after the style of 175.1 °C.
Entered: 91 °C
